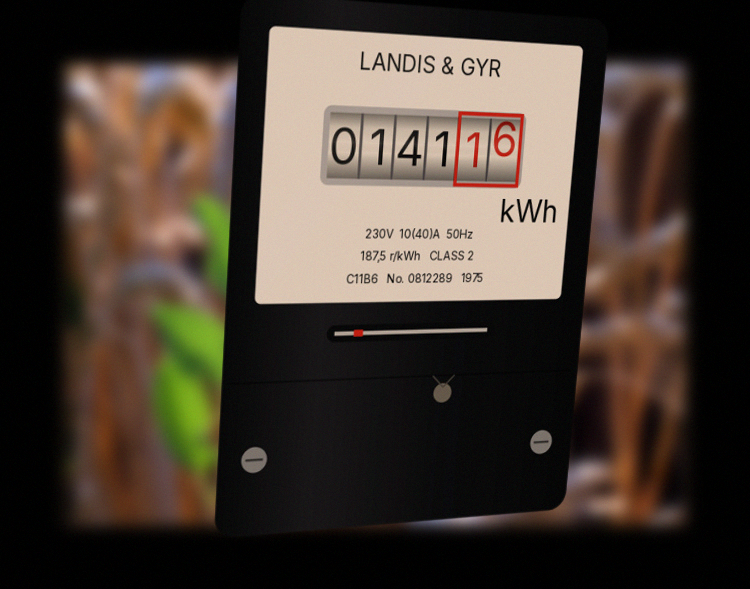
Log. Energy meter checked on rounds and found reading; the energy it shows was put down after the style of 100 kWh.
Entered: 141.16 kWh
